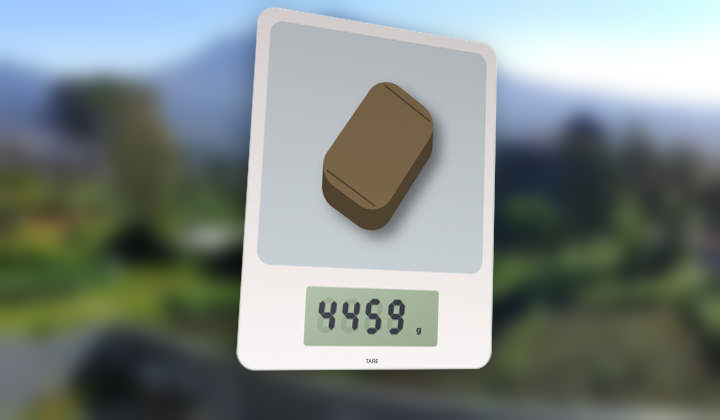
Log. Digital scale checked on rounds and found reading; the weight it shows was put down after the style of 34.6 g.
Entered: 4459 g
